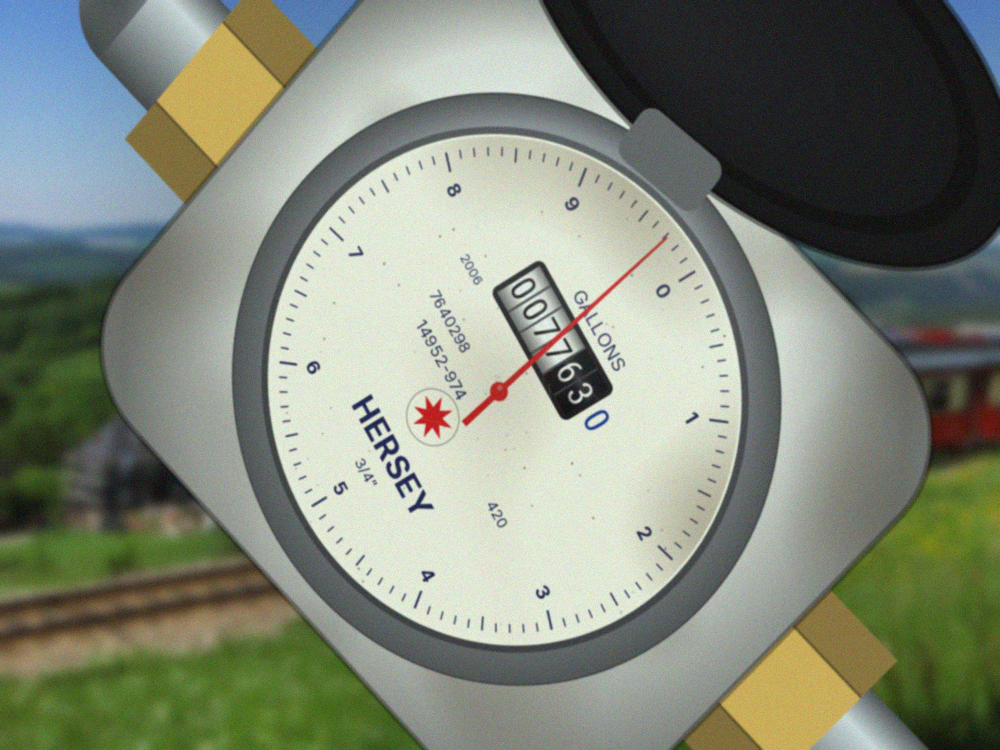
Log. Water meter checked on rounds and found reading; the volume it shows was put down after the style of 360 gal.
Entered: 77629.7 gal
